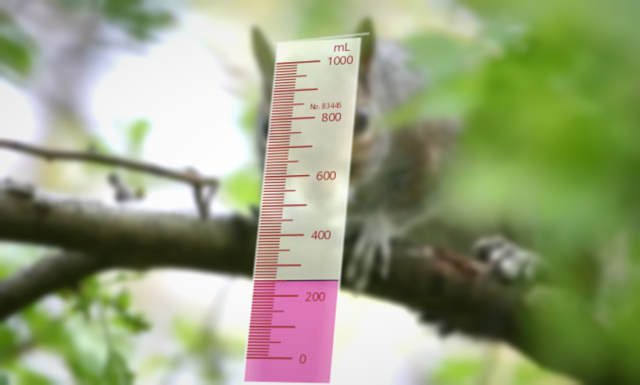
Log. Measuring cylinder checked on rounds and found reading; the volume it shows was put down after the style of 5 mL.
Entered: 250 mL
